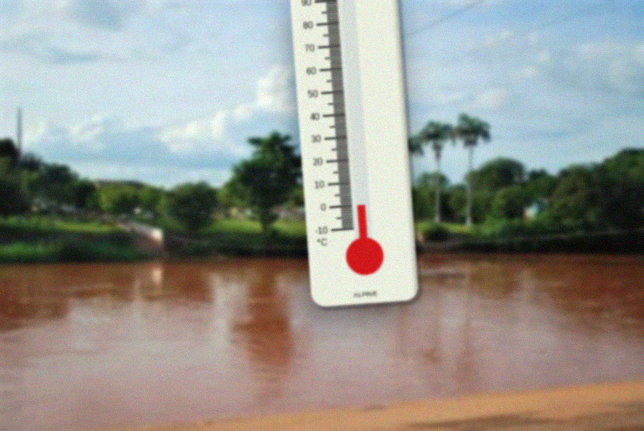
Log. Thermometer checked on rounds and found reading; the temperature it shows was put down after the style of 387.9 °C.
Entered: 0 °C
